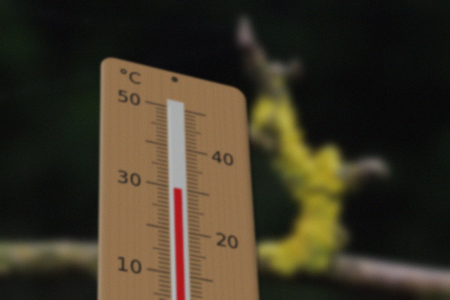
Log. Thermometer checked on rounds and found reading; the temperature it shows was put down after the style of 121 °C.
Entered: 30 °C
